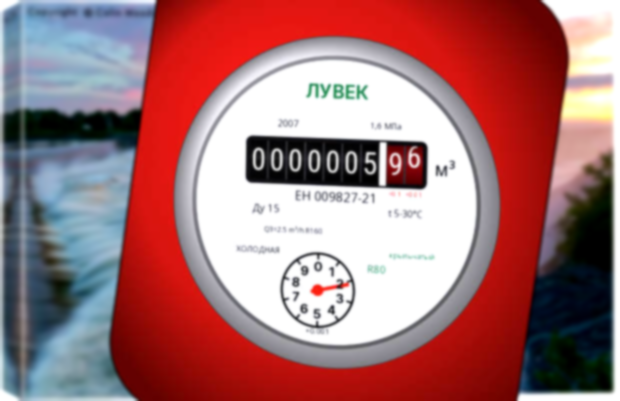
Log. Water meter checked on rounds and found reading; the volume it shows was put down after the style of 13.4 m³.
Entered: 5.962 m³
